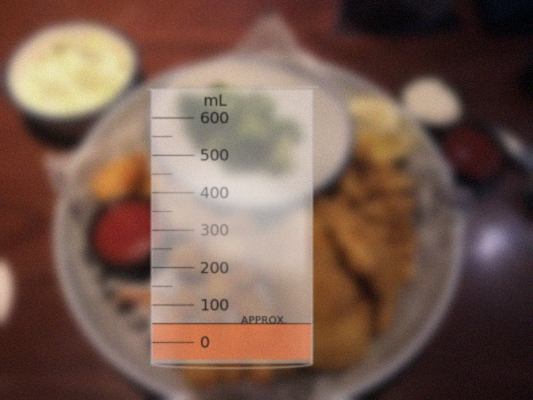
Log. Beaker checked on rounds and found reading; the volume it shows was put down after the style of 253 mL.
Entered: 50 mL
